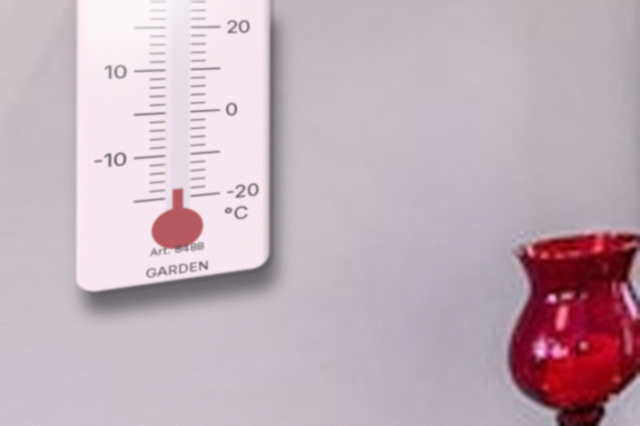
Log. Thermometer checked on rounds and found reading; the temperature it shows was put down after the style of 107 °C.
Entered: -18 °C
